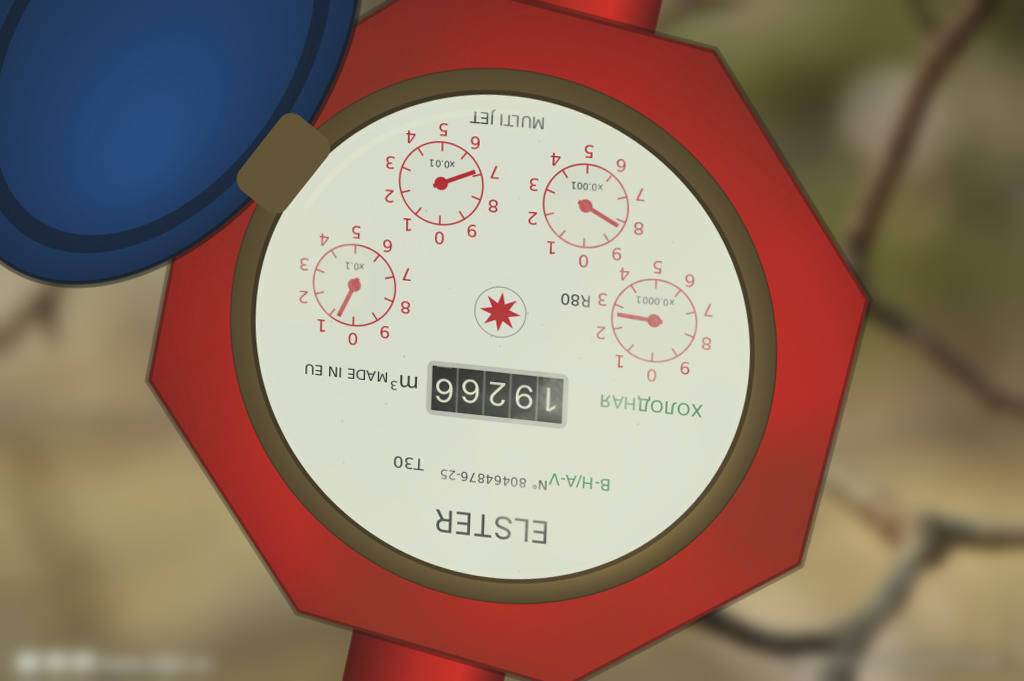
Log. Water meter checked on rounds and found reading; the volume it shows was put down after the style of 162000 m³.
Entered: 19266.0682 m³
